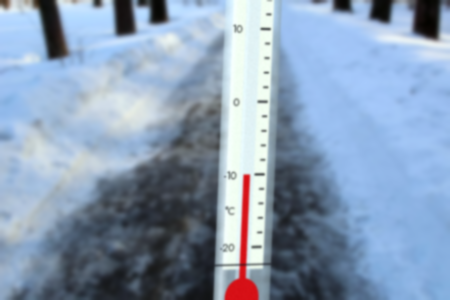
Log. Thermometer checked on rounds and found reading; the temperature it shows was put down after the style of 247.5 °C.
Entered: -10 °C
